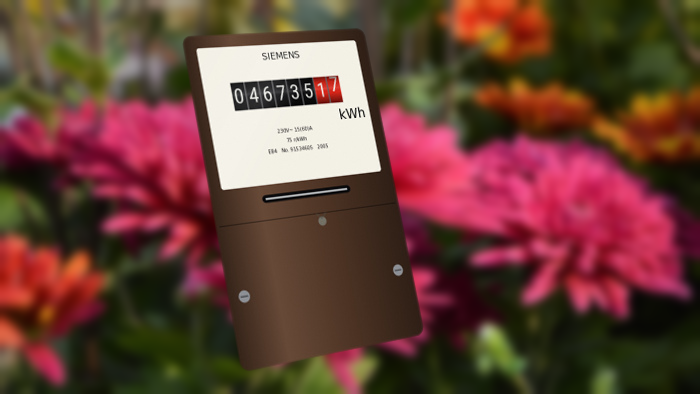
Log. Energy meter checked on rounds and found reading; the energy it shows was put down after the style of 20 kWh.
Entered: 46735.17 kWh
